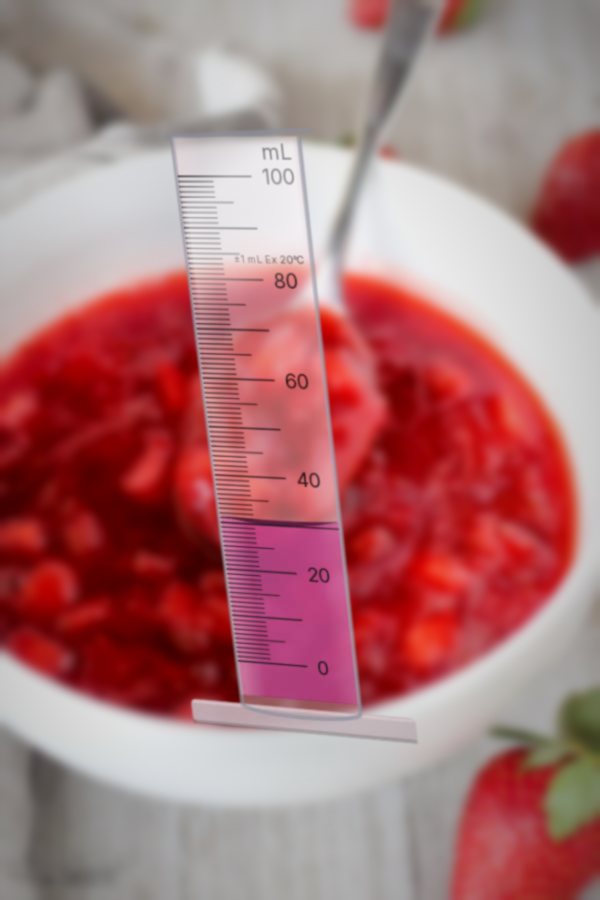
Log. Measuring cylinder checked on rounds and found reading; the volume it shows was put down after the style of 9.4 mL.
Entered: 30 mL
